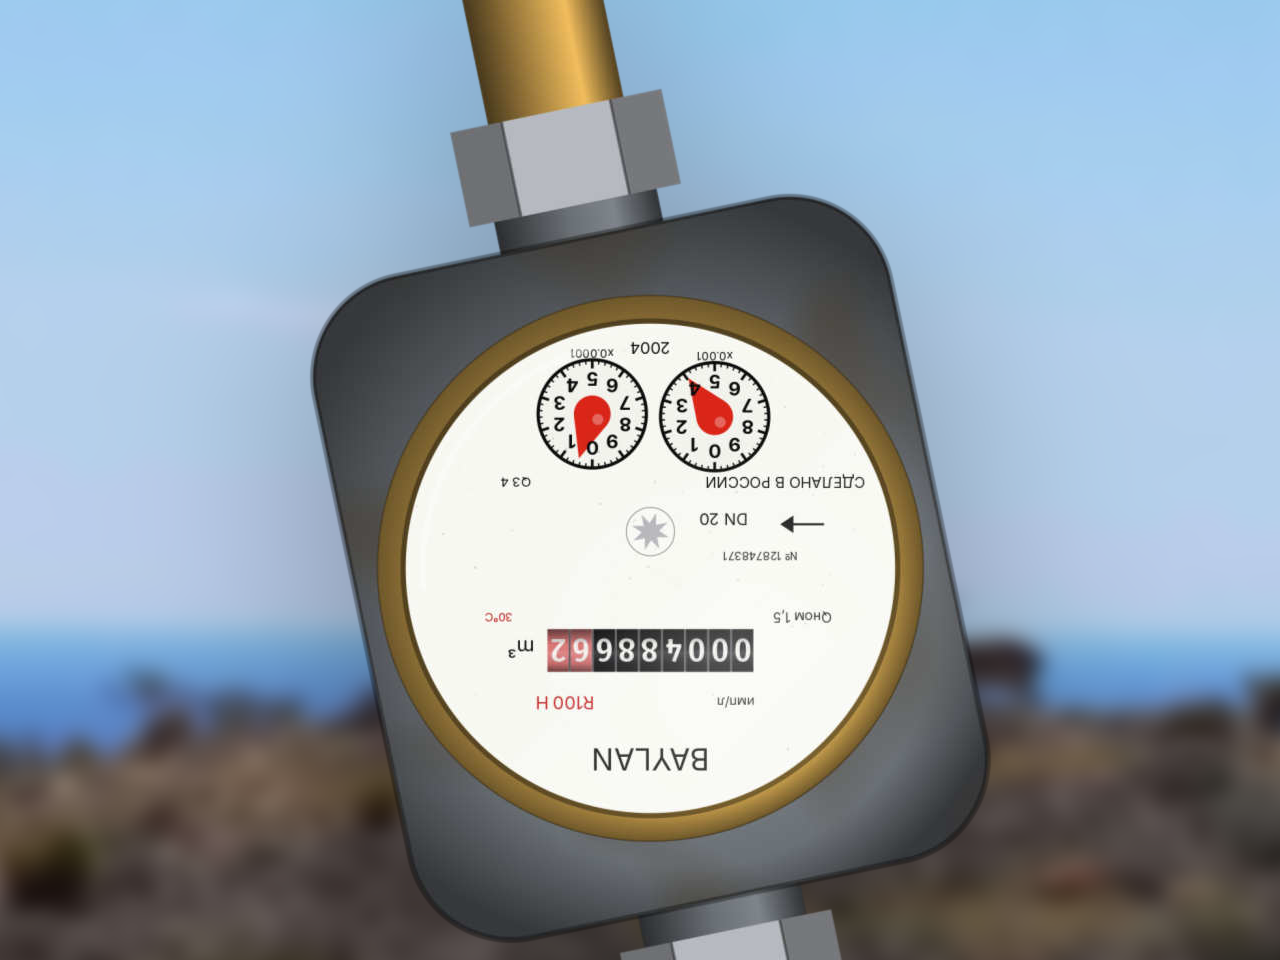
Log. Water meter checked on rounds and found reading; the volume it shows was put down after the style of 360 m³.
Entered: 4886.6240 m³
